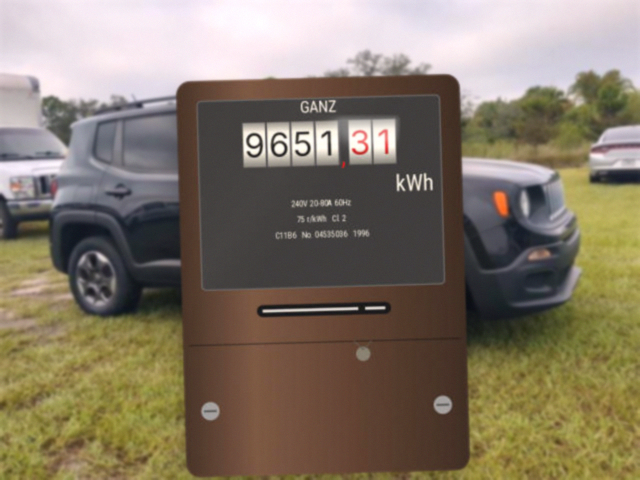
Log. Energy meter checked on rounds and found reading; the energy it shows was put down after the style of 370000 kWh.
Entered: 9651.31 kWh
